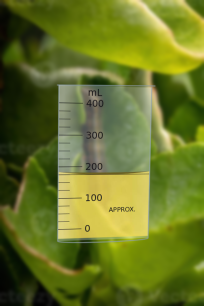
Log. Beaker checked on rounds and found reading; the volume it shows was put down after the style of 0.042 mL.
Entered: 175 mL
